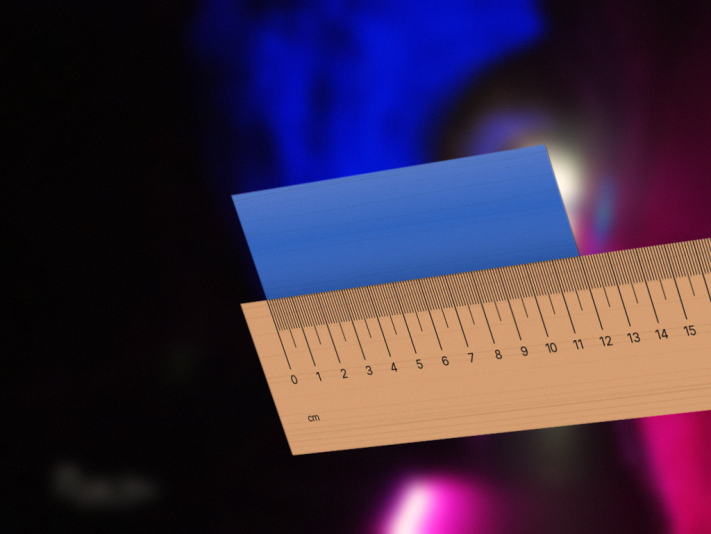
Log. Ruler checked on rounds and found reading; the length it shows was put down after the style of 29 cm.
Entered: 12 cm
